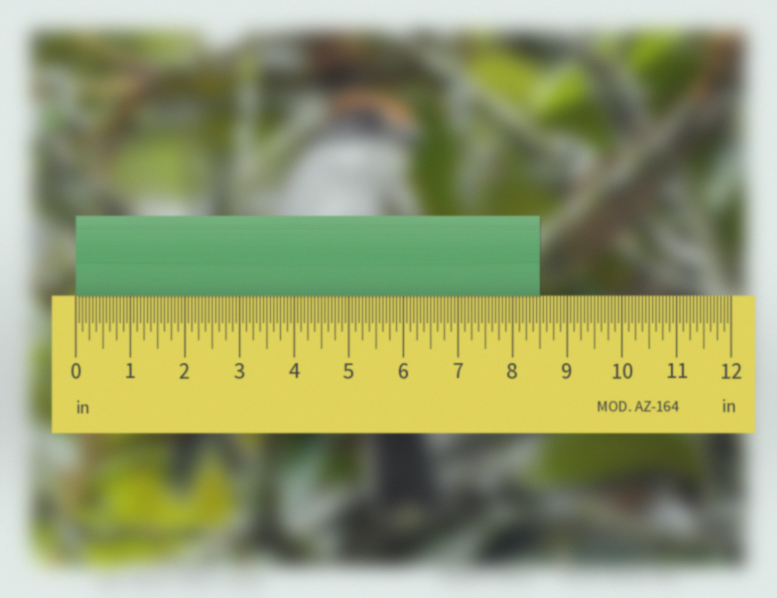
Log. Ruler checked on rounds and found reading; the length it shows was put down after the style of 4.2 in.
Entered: 8.5 in
